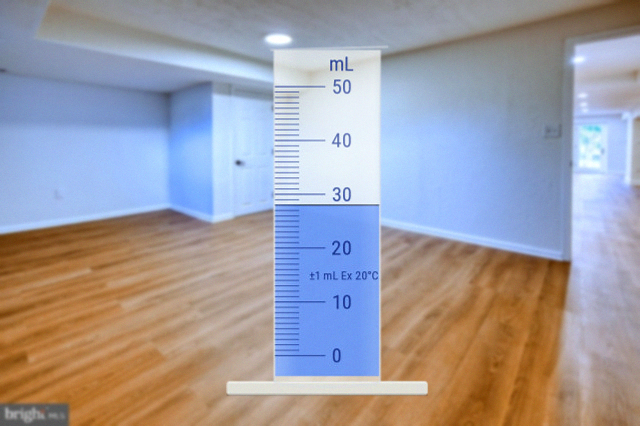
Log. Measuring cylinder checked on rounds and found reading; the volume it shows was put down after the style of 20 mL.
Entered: 28 mL
